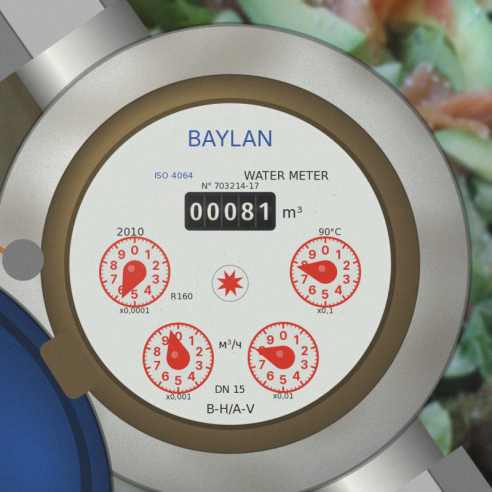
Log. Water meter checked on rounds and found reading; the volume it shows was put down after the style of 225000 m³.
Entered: 81.7795 m³
